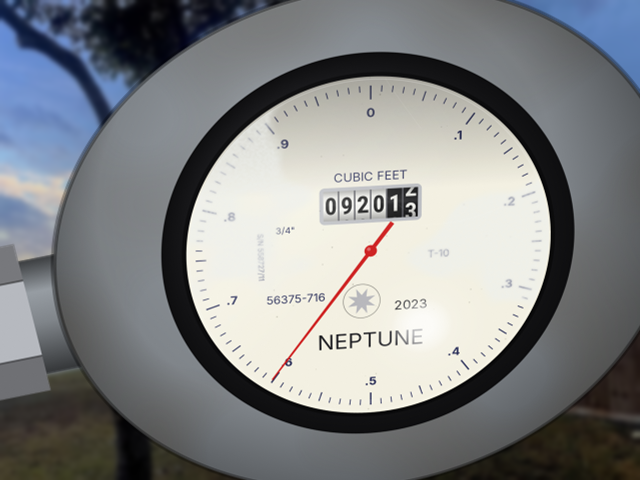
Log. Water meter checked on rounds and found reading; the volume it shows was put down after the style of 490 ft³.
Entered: 92012.60 ft³
